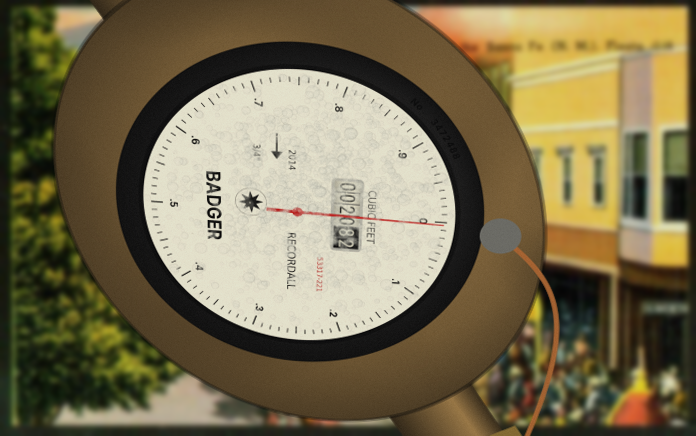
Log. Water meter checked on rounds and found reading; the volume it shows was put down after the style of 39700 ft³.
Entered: 2082.00 ft³
